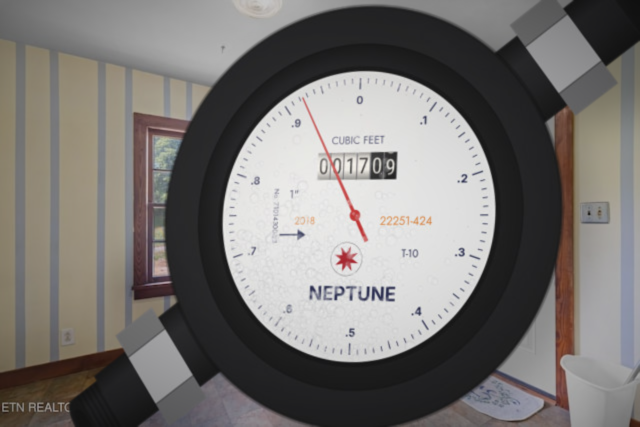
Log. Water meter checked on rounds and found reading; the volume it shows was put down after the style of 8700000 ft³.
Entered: 1708.92 ft³
